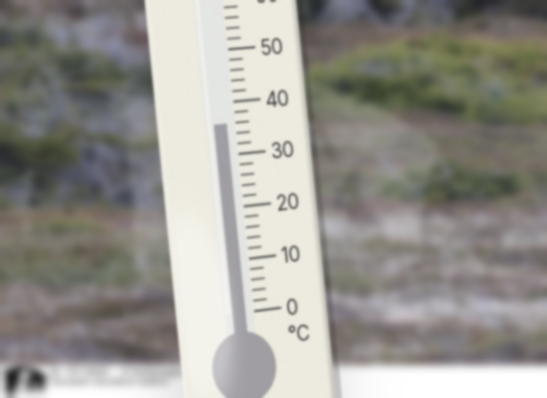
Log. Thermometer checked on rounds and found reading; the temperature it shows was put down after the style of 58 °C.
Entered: 36 °C
